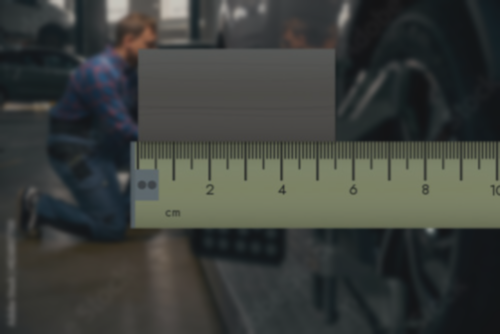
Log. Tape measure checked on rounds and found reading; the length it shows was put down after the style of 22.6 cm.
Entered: 5.5 cm
